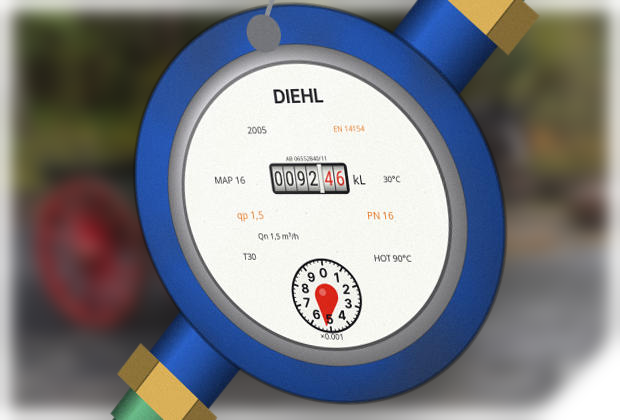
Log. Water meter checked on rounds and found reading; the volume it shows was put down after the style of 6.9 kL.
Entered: 92.465 kL
